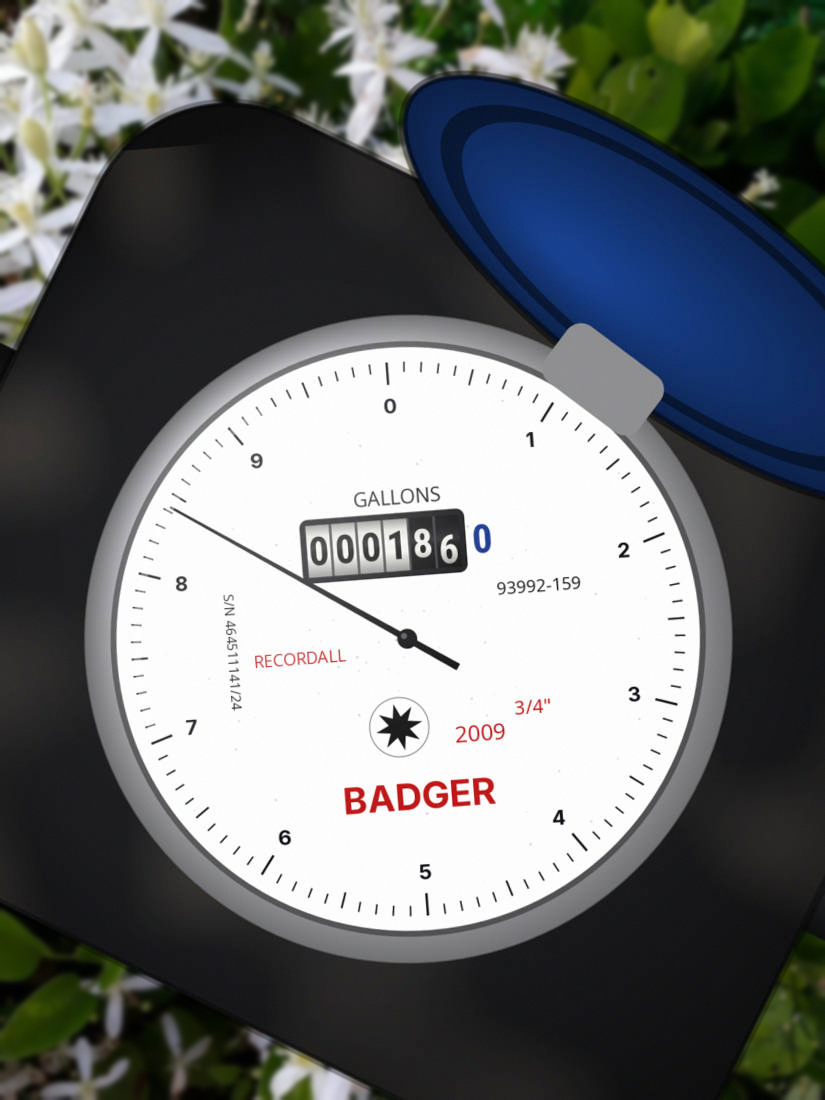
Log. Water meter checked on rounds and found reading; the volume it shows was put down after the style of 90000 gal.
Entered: 1858.4 gal
